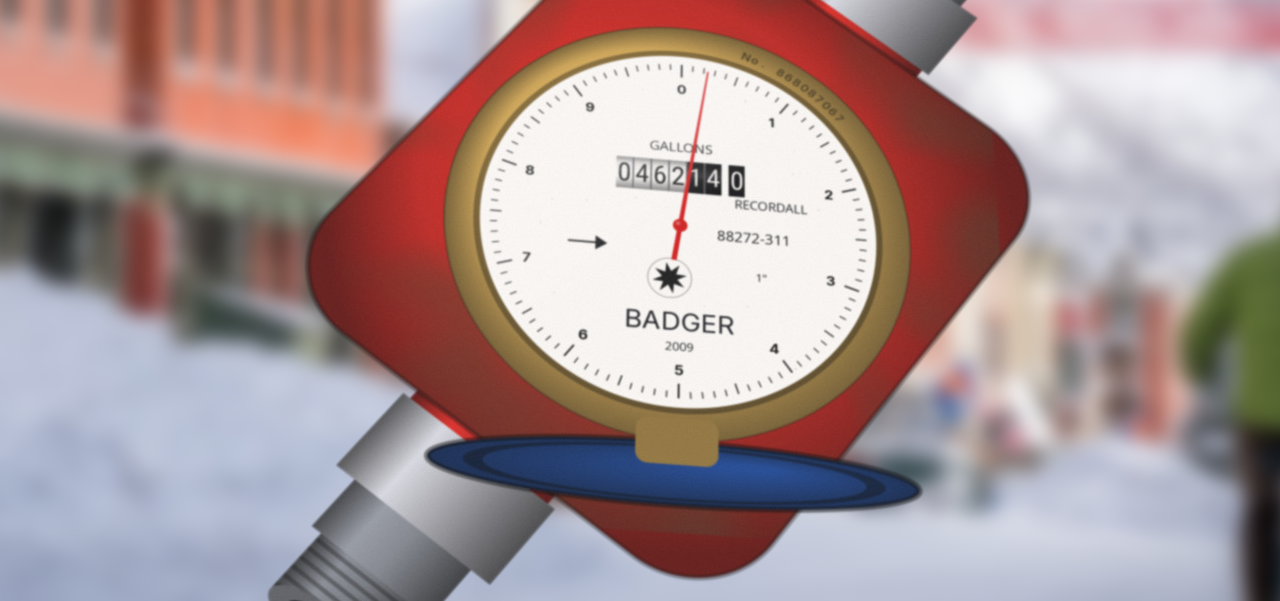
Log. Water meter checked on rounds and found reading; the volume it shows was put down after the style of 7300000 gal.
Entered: 462140.2 gal
